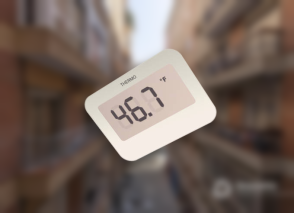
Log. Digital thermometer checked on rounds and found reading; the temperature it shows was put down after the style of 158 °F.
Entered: 46.7 °F
